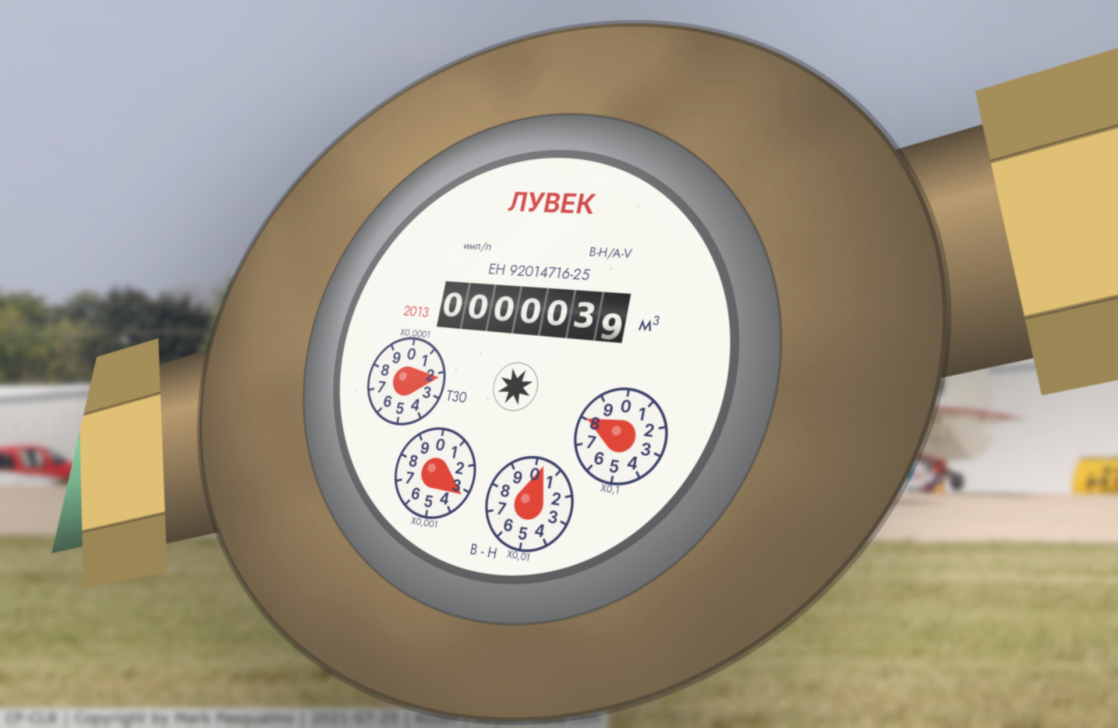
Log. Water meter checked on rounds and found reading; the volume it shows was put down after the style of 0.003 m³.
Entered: 38.8032 m³
